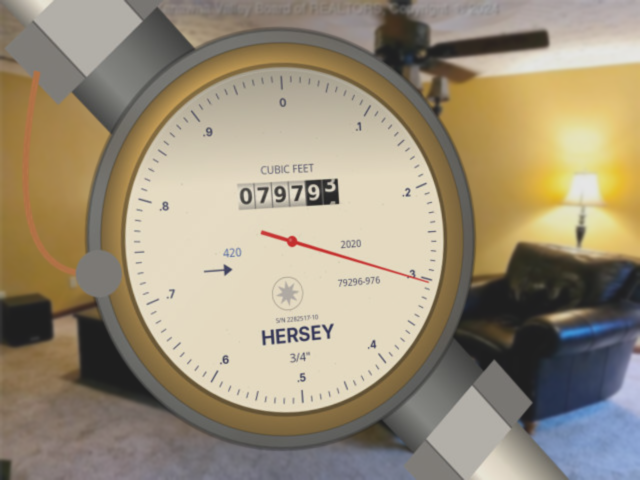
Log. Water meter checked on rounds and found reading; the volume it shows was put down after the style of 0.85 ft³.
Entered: 79793.30 ft³
